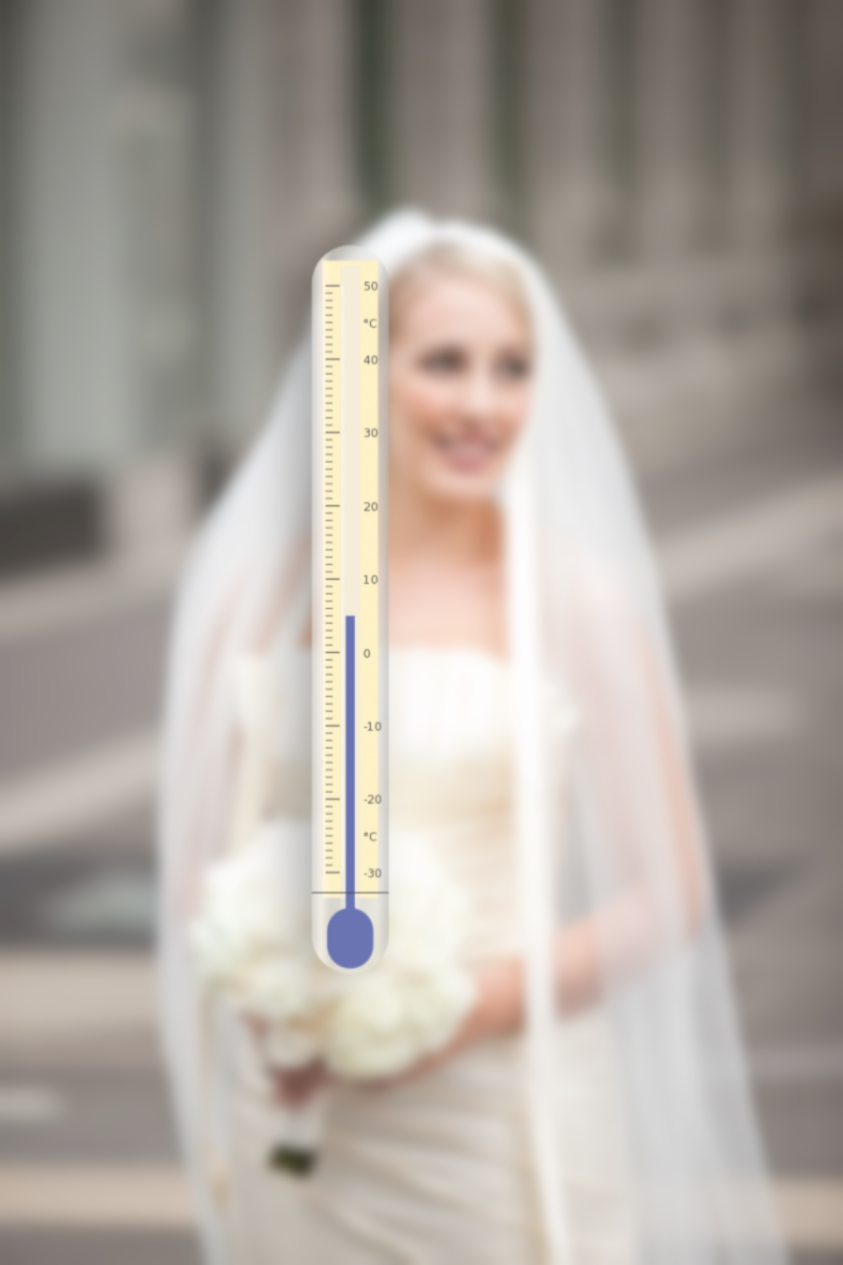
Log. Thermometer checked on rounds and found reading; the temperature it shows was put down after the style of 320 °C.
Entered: 5 °C
